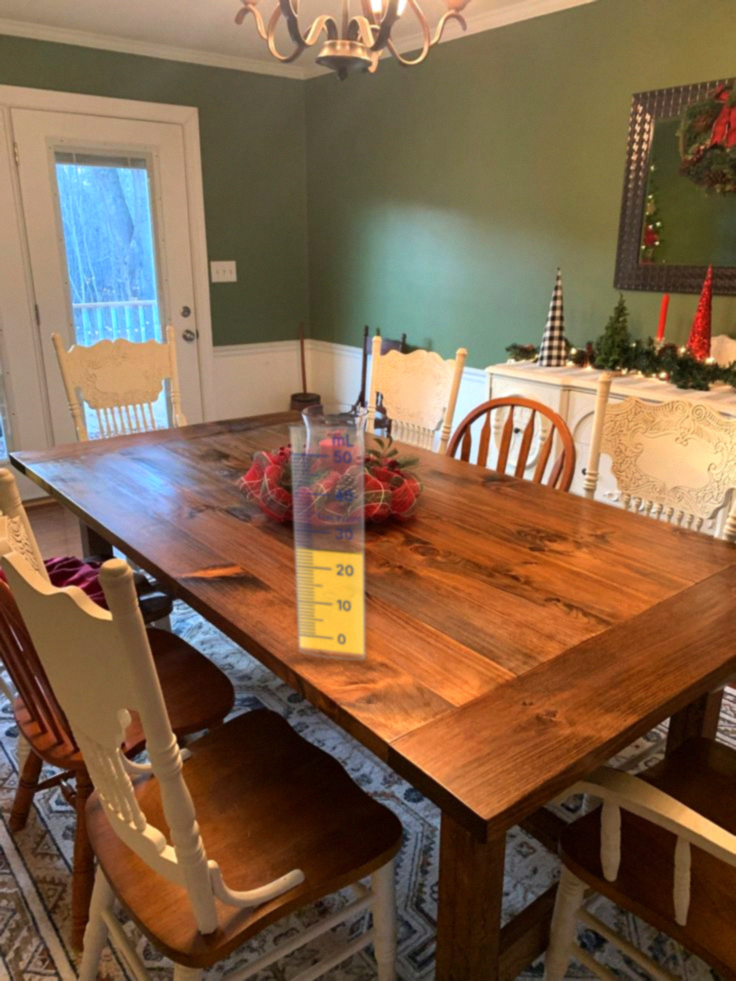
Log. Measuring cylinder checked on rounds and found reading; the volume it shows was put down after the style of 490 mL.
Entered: 25 mL
